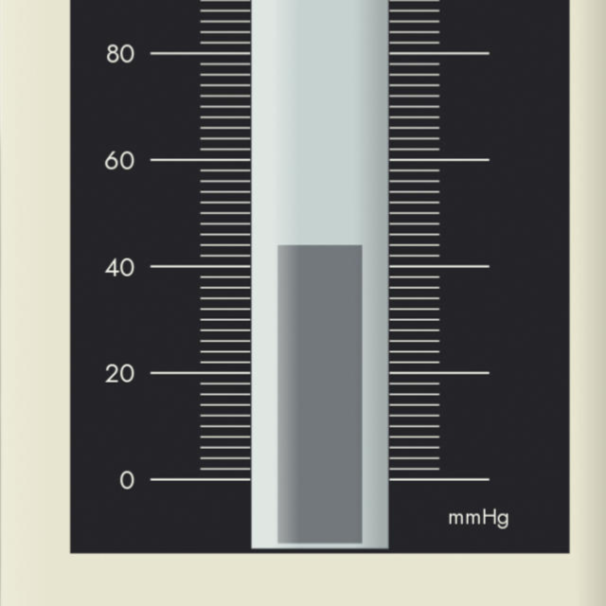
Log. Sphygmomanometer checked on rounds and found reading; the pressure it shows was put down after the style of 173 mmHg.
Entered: 44 mmHg
